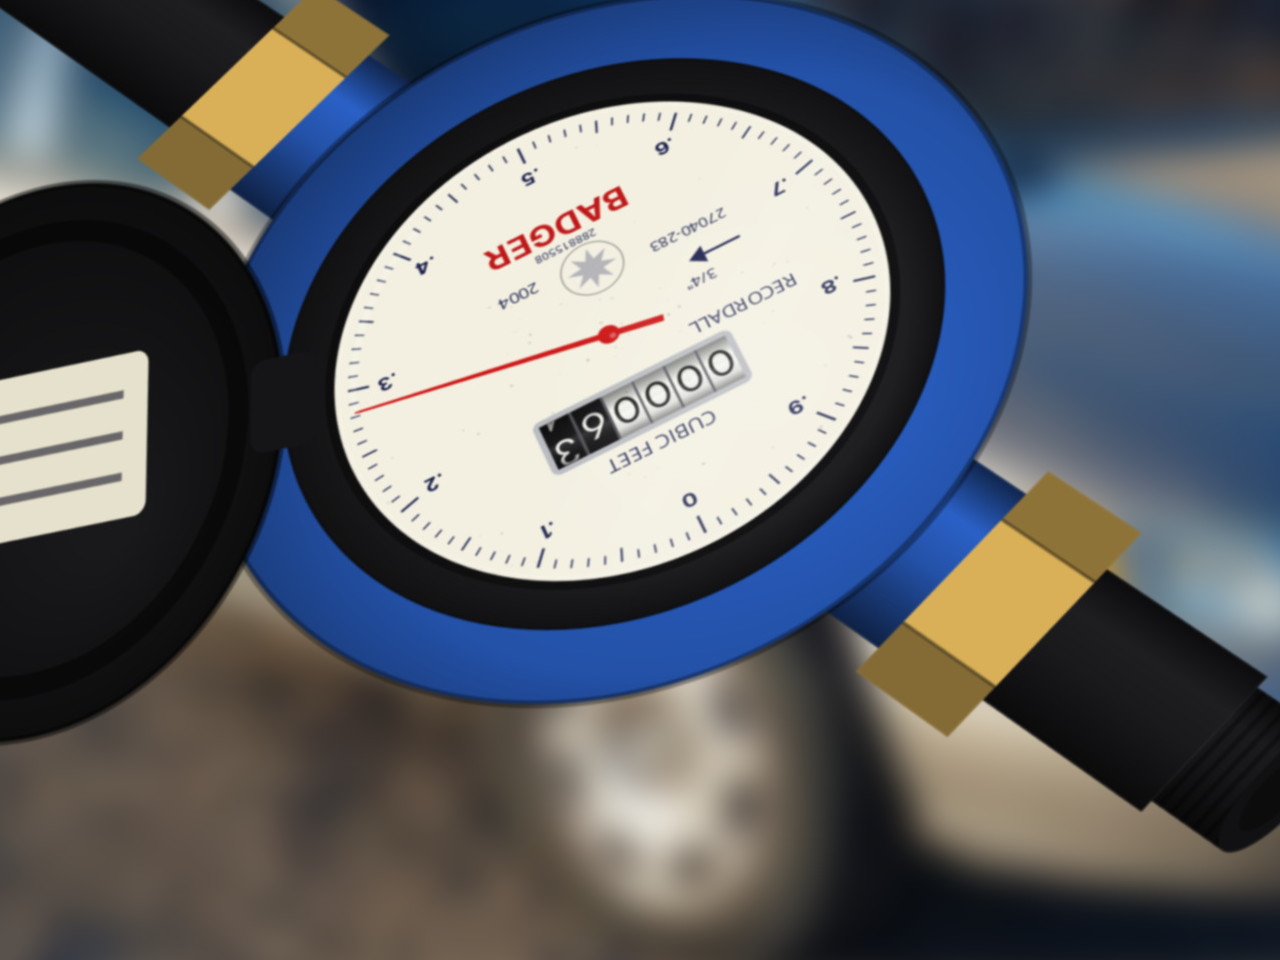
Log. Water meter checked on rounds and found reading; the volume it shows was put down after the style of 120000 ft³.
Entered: 63.28 ft³
